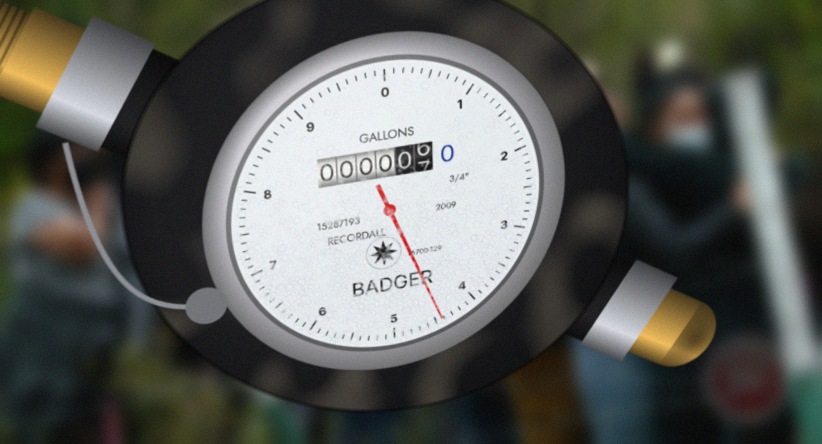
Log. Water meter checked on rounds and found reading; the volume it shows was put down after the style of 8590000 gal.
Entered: 64.4 gal
